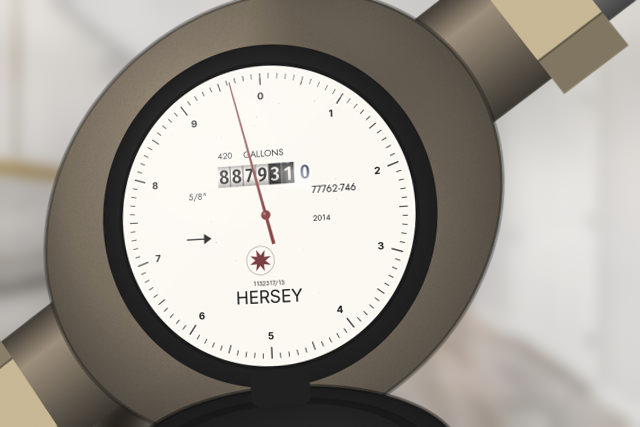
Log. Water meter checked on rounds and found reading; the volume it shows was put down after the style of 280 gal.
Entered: 8879309.6 gal
